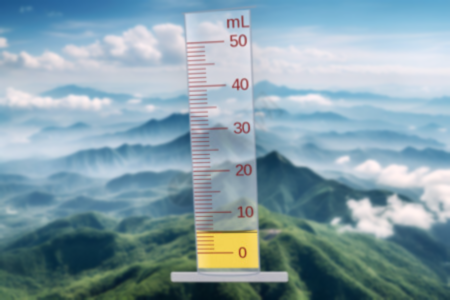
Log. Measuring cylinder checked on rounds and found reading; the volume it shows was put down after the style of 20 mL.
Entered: 5 mL
